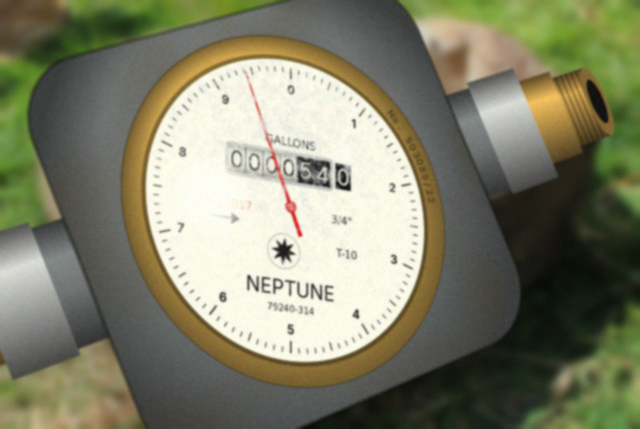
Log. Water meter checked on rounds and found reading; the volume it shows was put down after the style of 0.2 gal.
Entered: 539.4 gal
